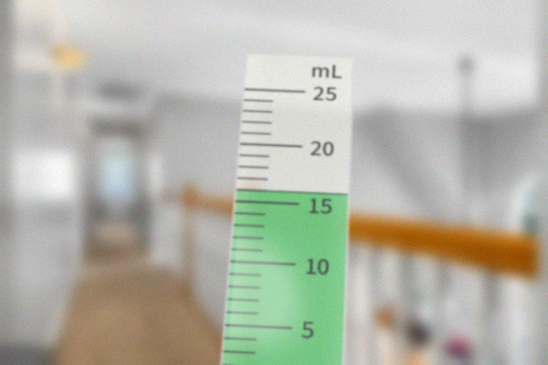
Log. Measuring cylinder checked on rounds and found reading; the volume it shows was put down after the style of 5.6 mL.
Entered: 16 mL
